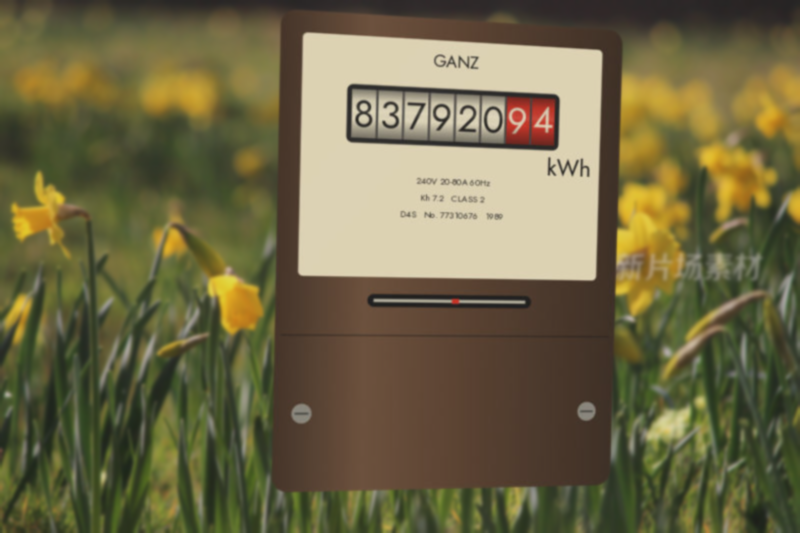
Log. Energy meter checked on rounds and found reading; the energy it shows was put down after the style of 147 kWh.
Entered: 837920.94 kWh
